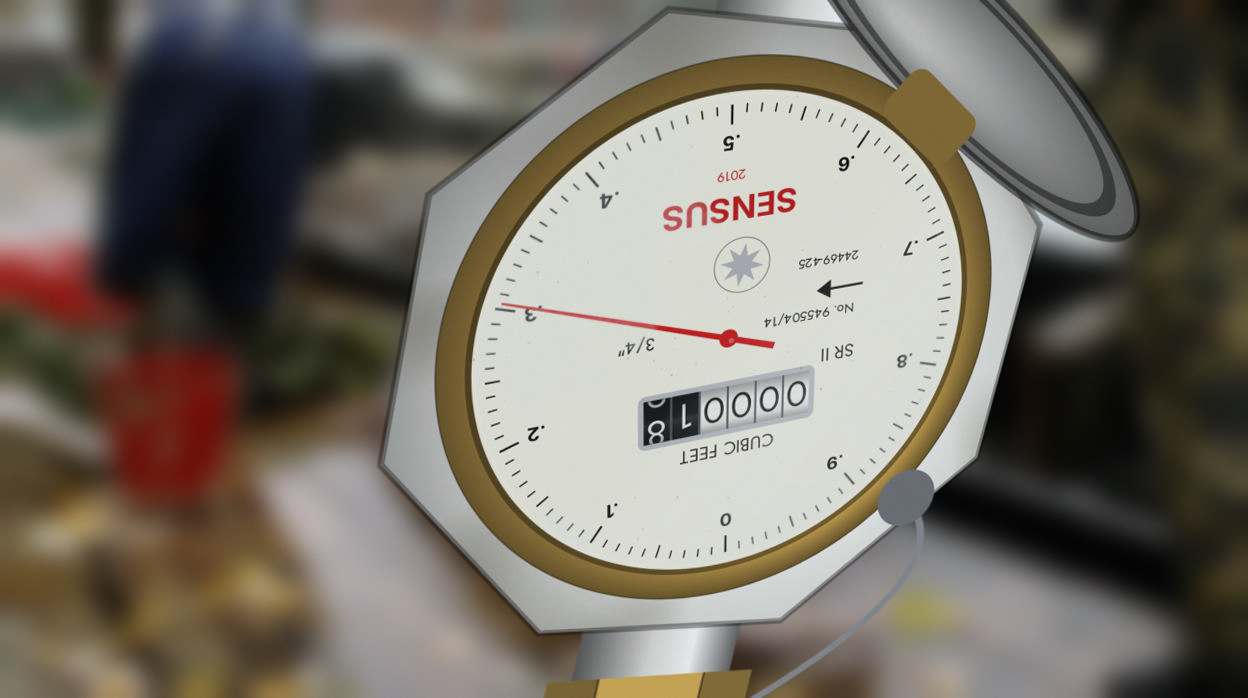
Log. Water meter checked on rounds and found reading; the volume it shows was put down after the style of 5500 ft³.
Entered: 18.30 ft³
